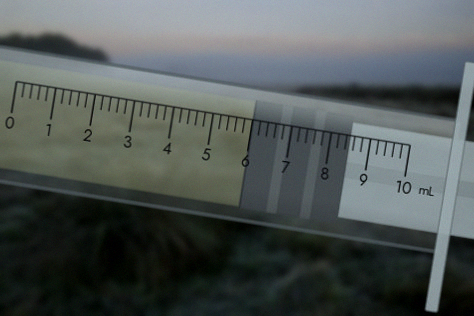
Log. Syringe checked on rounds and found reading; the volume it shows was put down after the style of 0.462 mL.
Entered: 6 mL
